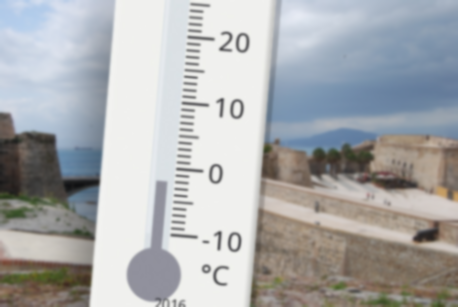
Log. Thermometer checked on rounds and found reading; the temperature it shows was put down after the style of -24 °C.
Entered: -2 °C
